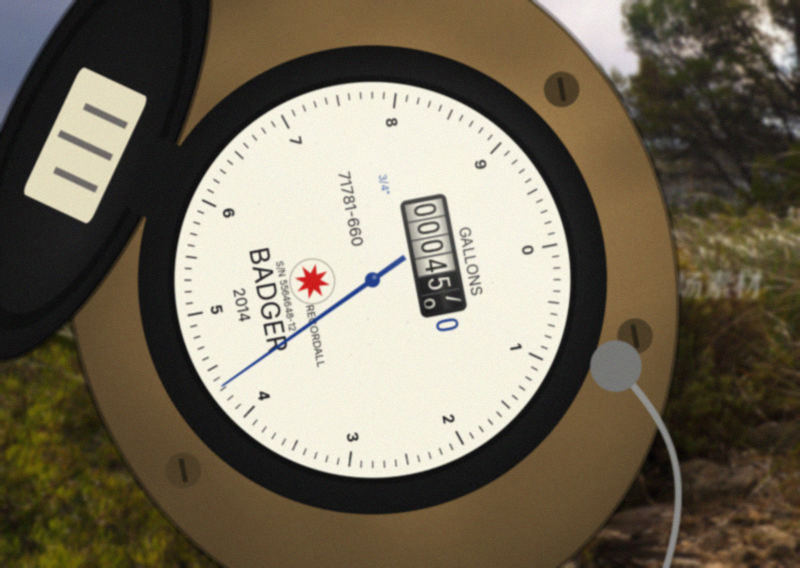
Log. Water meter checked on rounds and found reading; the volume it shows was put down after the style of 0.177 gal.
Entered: 4574.3 gal
